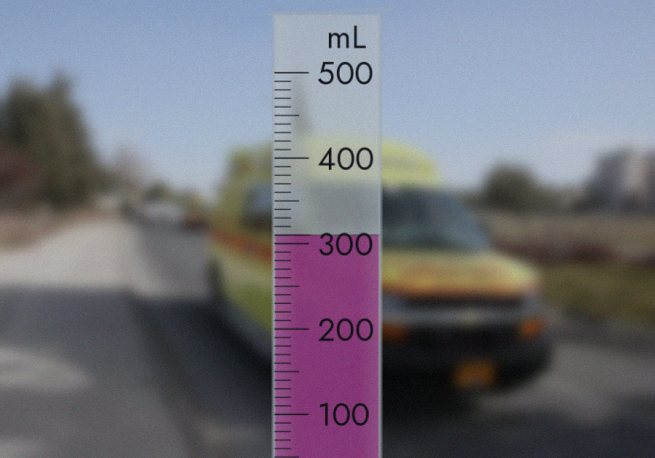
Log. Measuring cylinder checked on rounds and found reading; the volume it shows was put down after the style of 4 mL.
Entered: 310 mL
